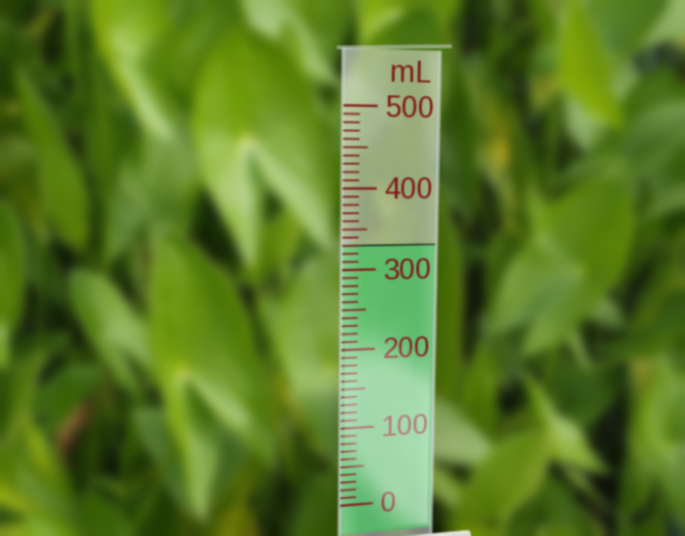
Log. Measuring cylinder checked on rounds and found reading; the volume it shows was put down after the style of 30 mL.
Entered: 330 mL
